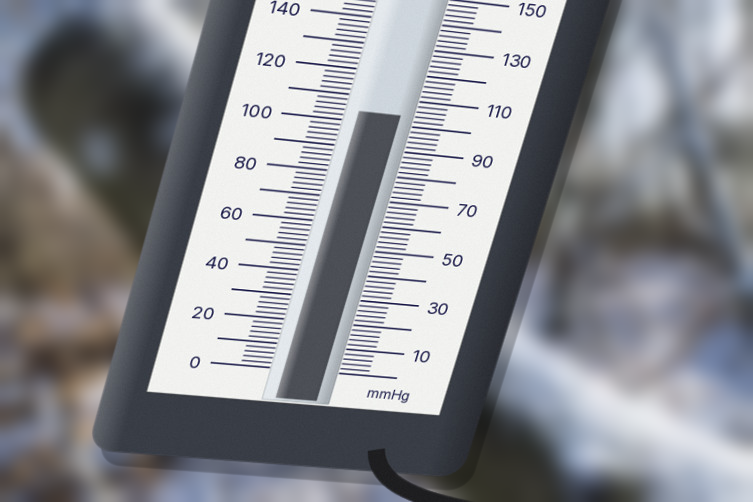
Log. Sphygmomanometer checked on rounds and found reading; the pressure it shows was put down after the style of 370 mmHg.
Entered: 104 mmHg
